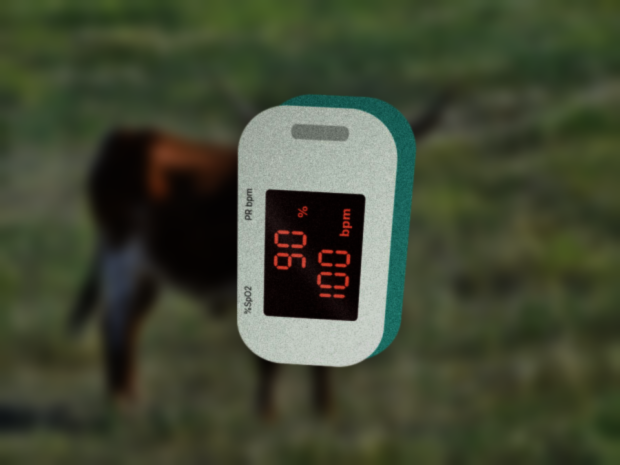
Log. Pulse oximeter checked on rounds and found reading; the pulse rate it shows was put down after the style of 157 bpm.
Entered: 100 bpm
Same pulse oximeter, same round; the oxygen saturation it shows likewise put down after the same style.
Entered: 90 %
